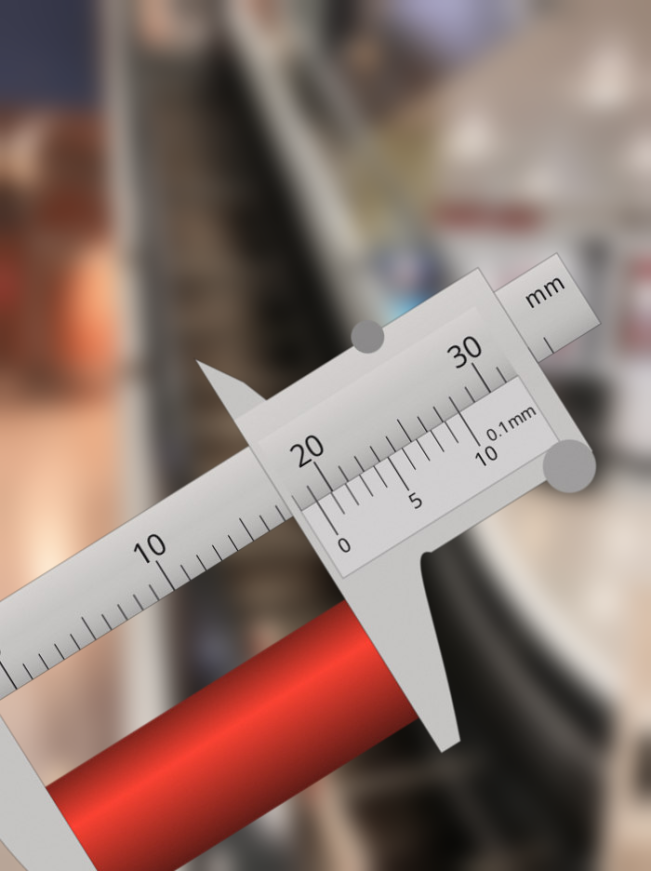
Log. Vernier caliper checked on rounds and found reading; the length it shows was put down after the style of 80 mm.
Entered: 19.0 mm
